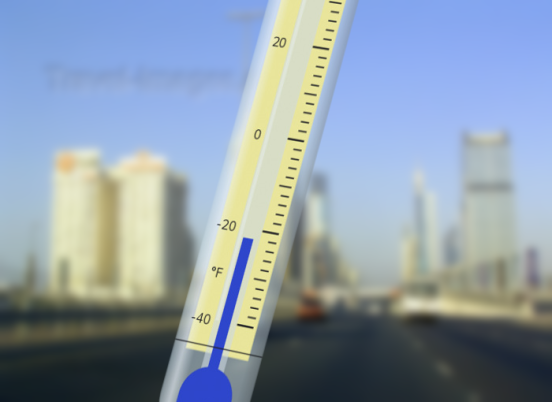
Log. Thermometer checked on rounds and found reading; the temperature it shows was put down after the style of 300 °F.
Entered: -22 °F
